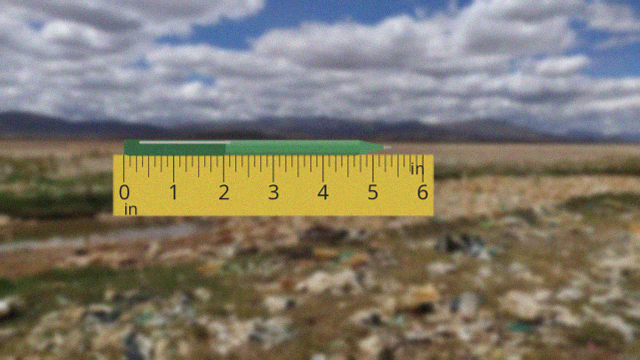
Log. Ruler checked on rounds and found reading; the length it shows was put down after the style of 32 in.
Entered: 5.375 in
